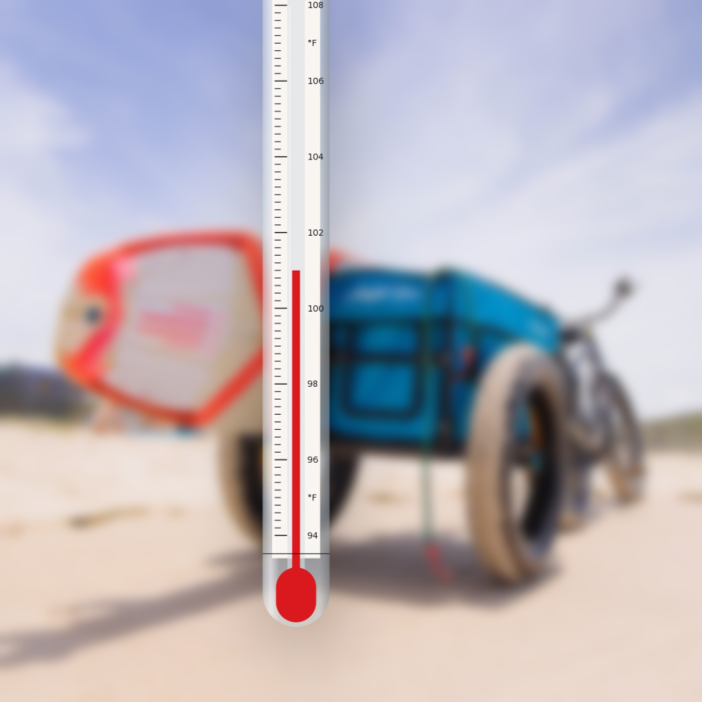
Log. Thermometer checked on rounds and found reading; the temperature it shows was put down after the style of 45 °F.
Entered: 101 °F
